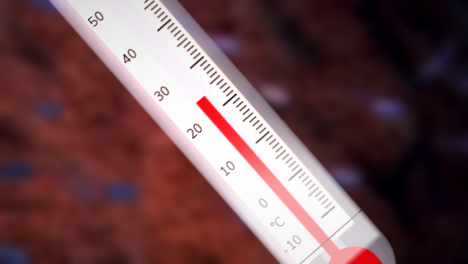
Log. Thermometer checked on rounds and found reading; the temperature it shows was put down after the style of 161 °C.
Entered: 24 °C
